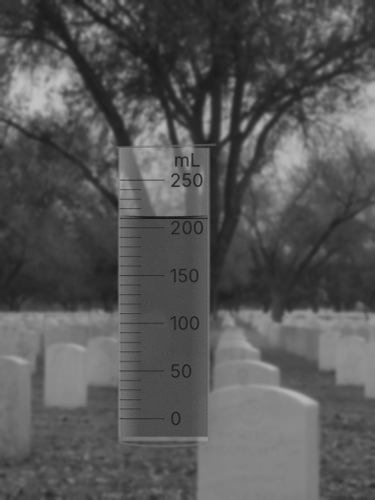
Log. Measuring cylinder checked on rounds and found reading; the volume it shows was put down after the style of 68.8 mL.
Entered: 210 mL
